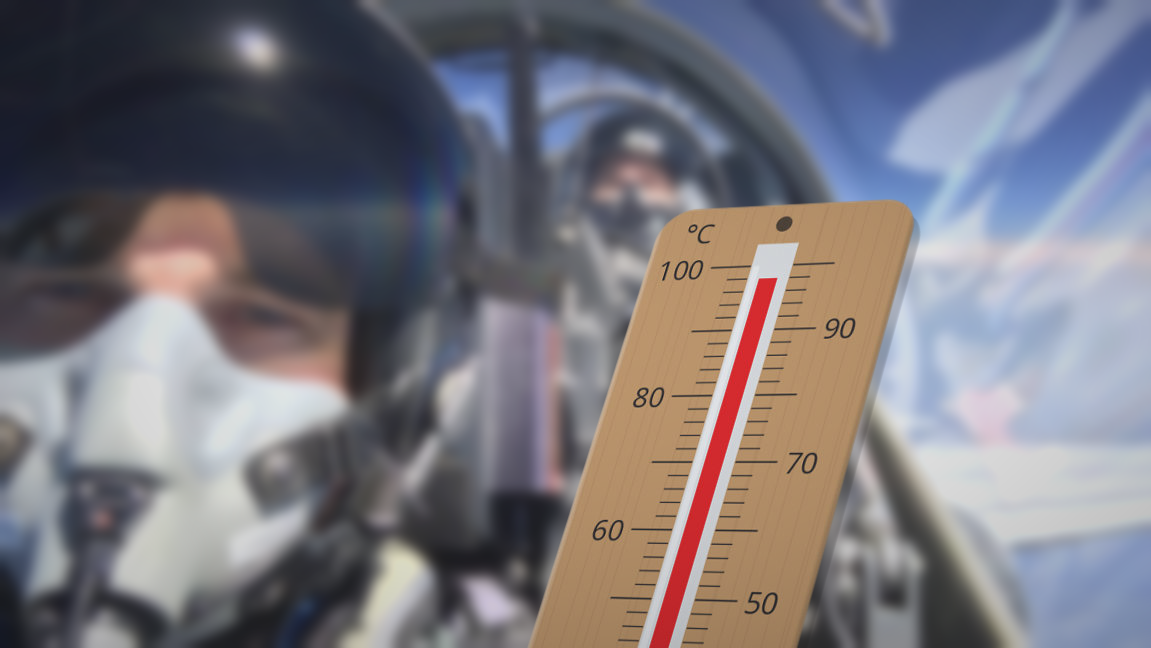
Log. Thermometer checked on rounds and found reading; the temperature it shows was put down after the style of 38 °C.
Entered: 98 °C
